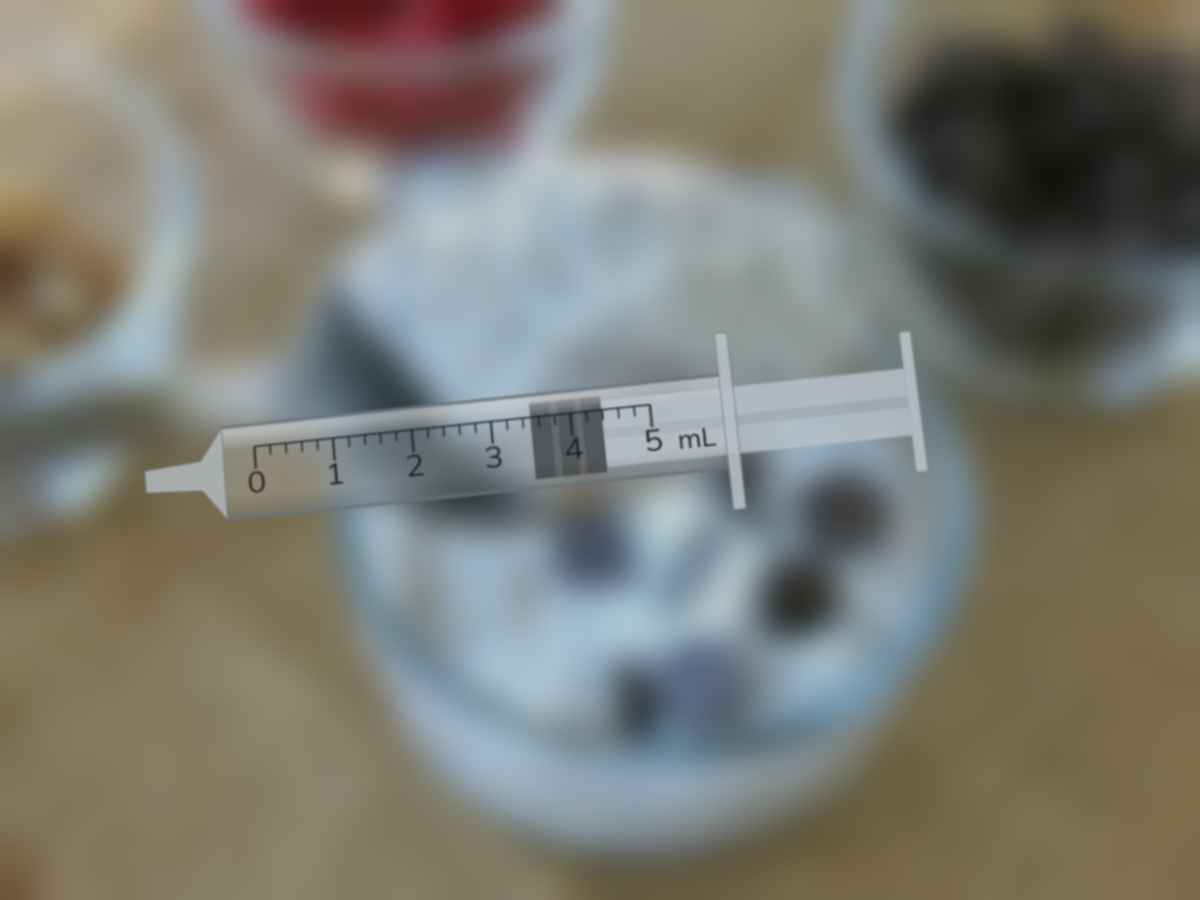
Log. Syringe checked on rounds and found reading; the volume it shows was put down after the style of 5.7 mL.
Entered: 3.5 mL
